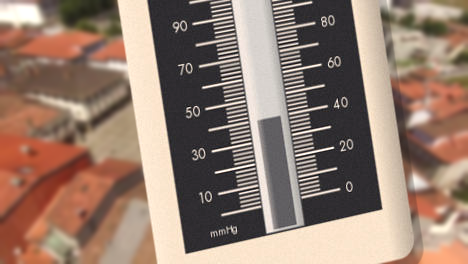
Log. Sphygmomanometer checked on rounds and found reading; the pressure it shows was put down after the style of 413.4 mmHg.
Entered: 40 mmHg
